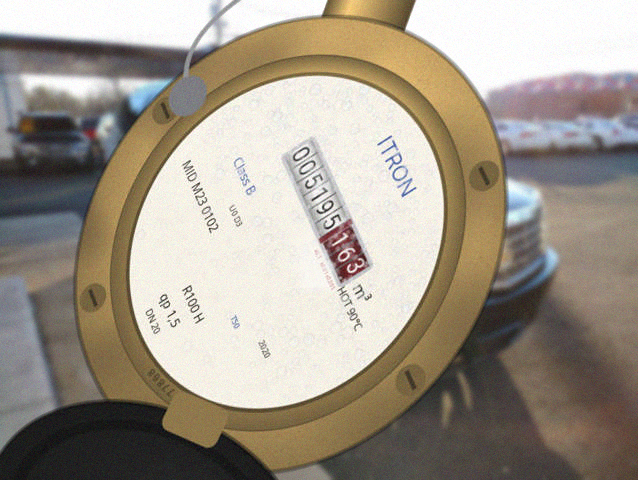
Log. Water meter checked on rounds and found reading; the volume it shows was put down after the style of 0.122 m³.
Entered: 5195.163 m³
